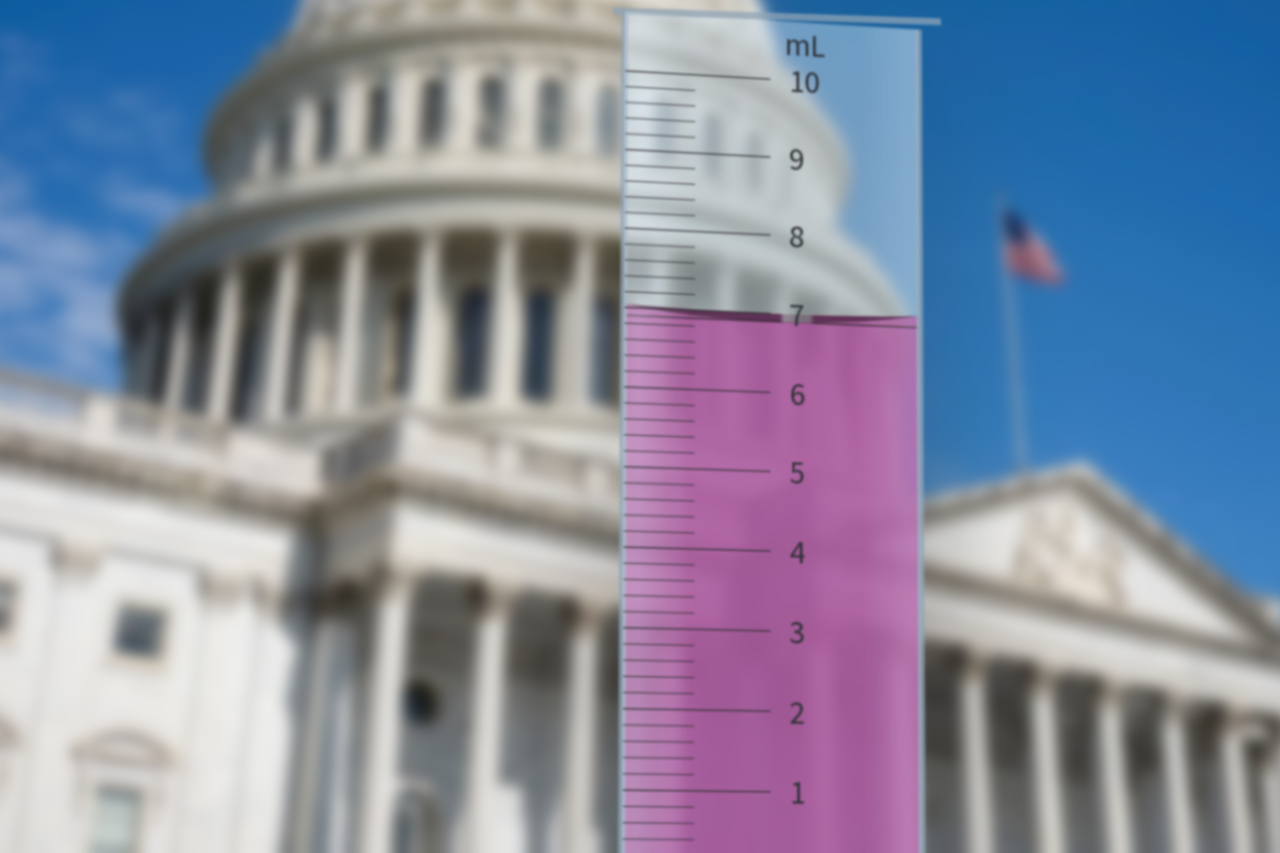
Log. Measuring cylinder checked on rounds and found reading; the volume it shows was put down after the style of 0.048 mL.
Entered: 6.9 mL
